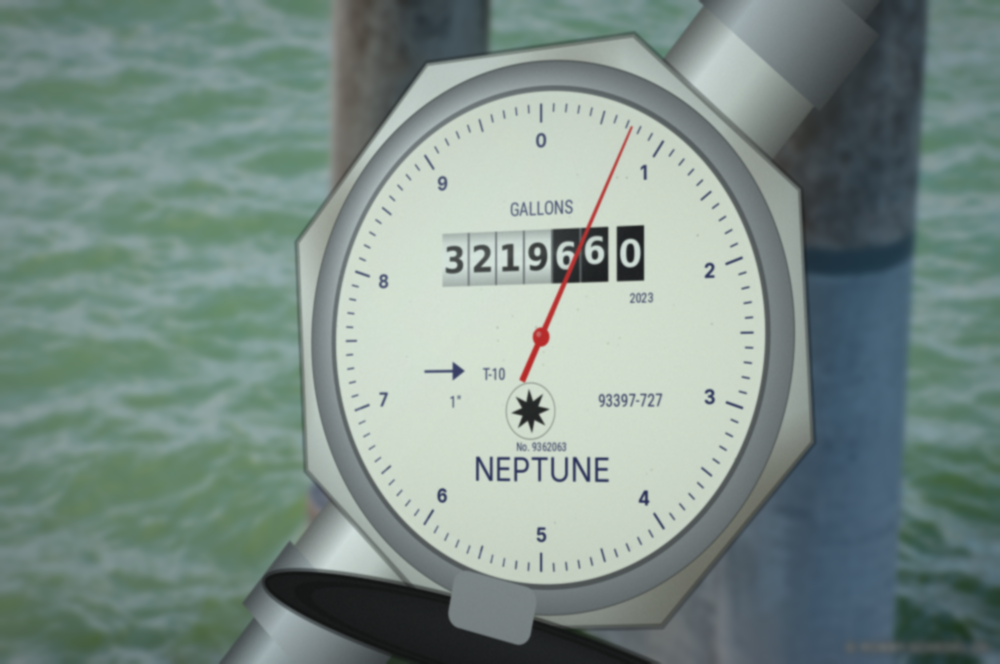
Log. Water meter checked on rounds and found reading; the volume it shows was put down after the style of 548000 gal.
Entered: 3219660.7 gal
